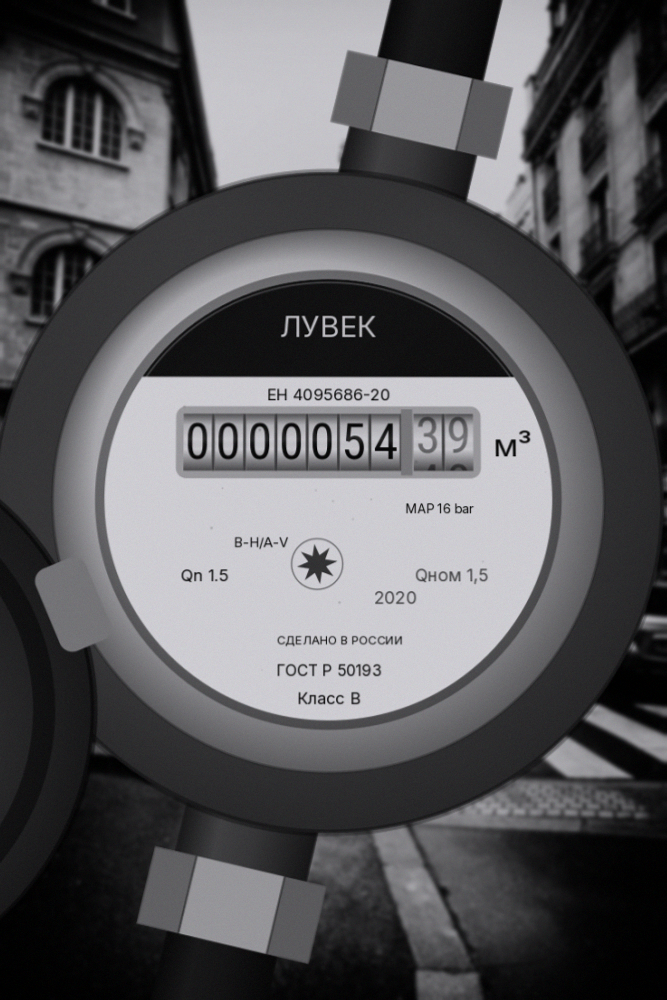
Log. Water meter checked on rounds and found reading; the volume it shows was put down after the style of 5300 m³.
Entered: 54.39 m³
